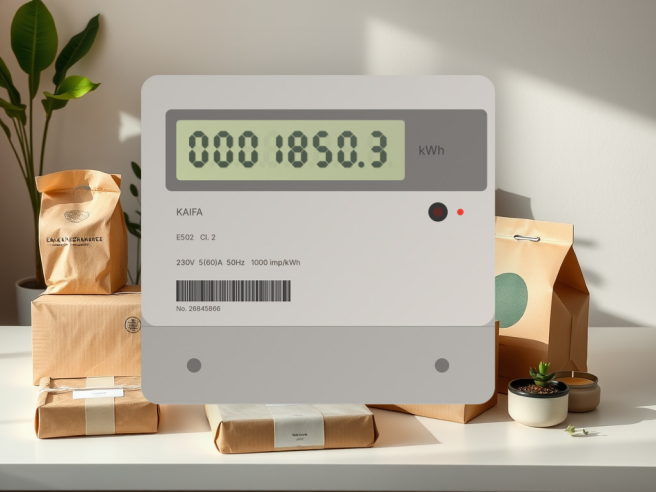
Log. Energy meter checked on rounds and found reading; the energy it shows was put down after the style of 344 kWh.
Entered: 1850.3 kWh
